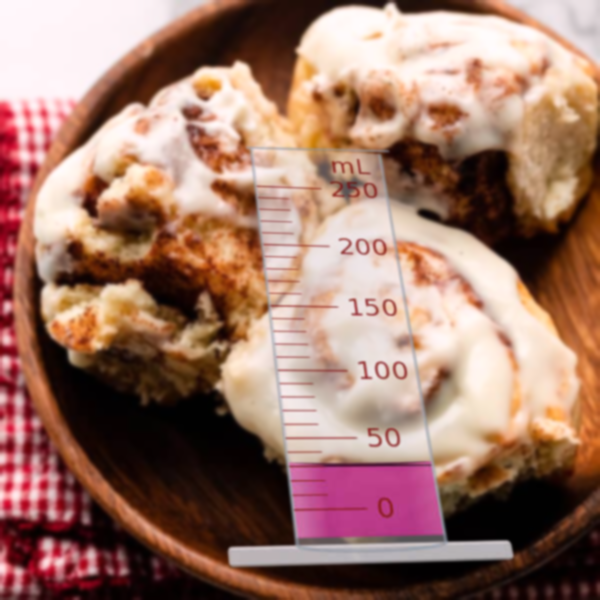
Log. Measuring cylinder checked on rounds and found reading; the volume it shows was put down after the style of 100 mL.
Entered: 30 mL
